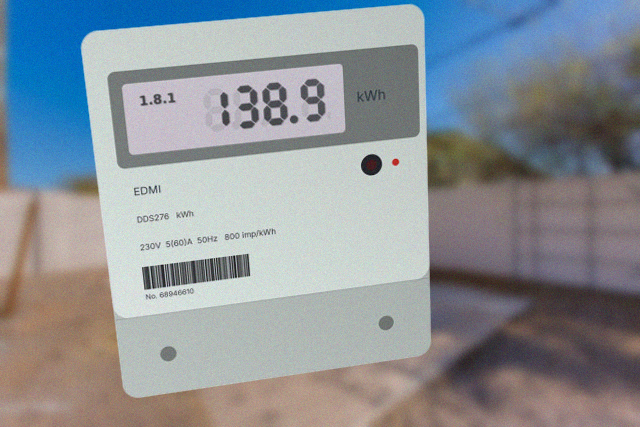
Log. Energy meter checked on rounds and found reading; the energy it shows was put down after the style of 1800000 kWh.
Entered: 138.9 kWh
